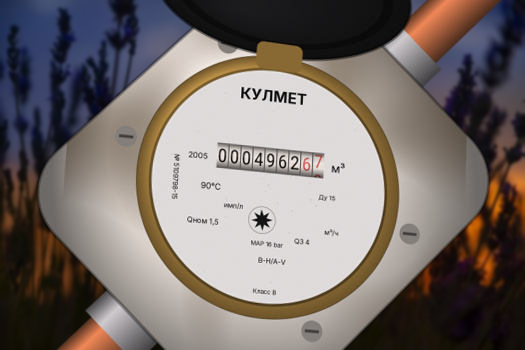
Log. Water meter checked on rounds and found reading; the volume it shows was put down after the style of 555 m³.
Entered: 4962.67 m³
